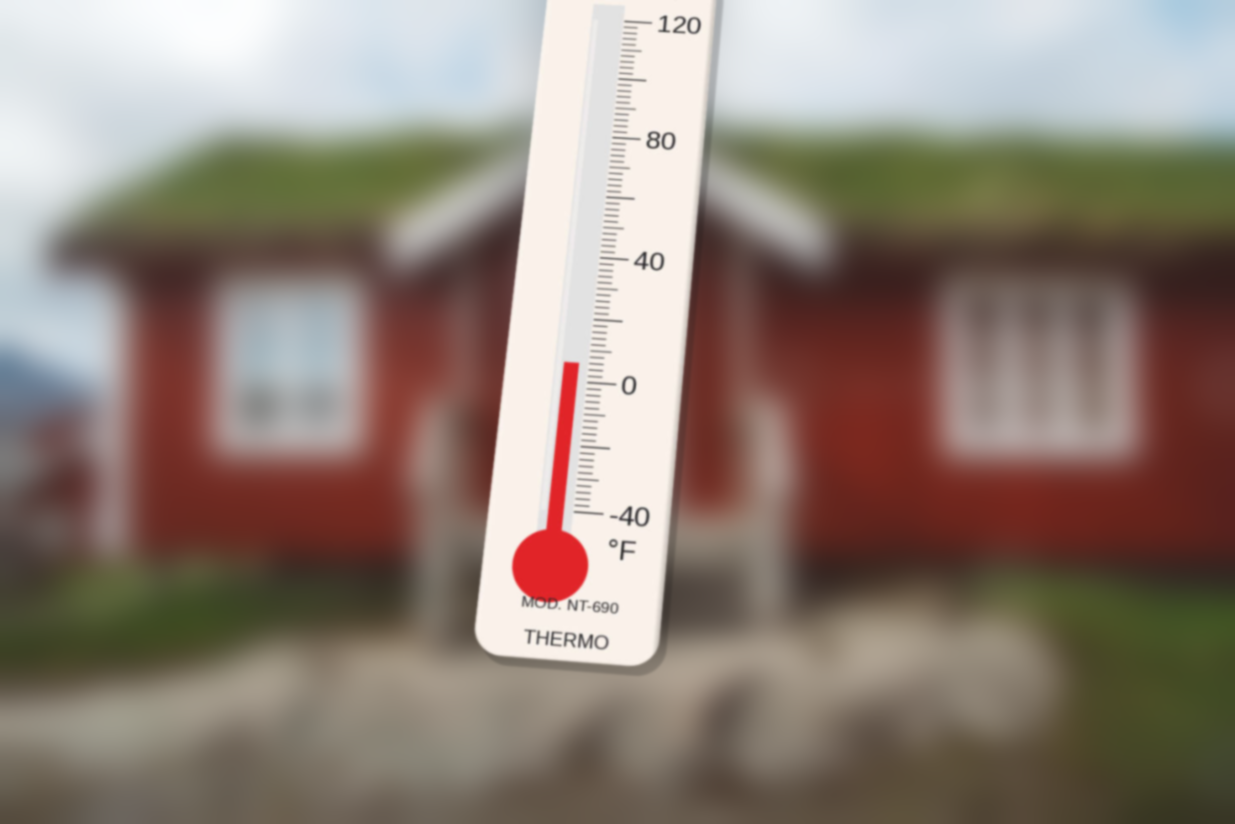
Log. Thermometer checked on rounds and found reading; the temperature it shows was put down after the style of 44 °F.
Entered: 6 °F
